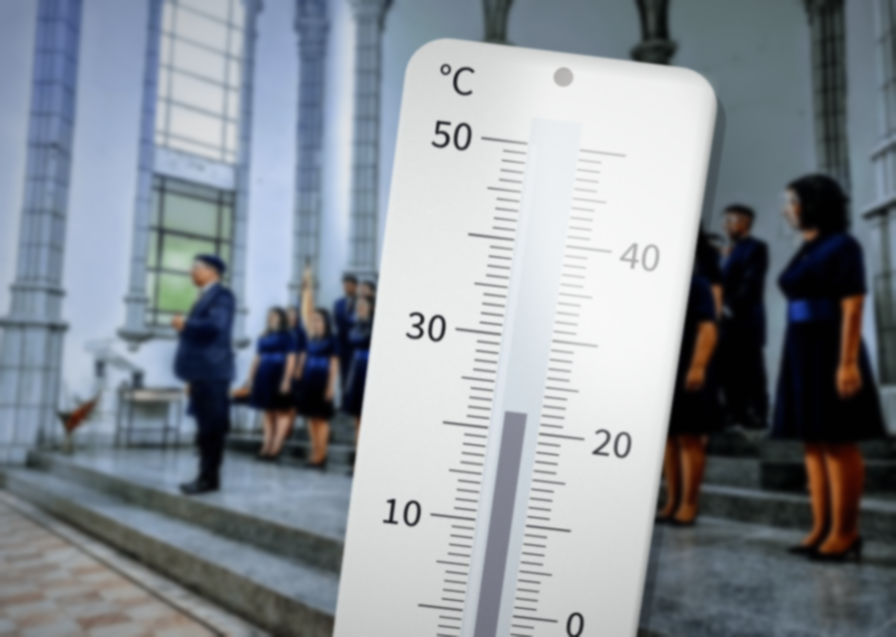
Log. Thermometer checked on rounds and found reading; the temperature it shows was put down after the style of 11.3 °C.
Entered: 22 °C
